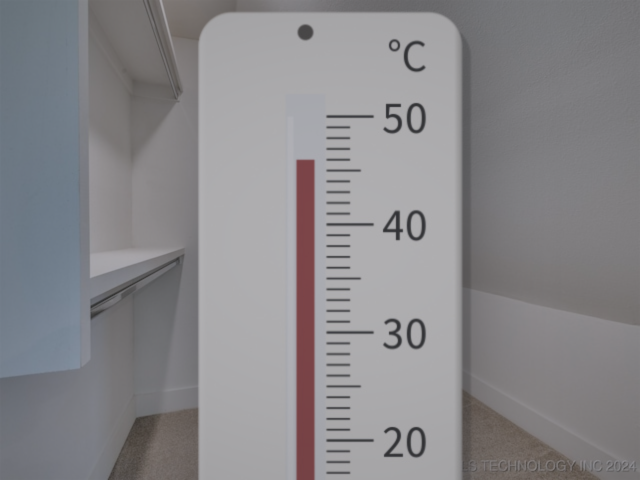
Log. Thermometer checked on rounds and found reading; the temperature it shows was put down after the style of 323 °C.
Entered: 46 °C
